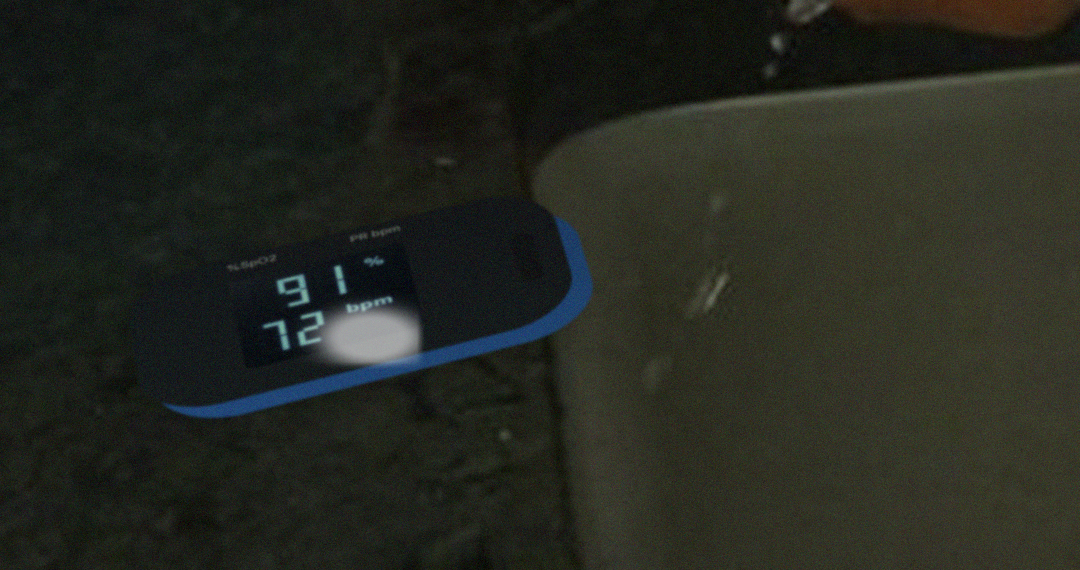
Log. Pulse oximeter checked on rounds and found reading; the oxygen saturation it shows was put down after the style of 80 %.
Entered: 91 %
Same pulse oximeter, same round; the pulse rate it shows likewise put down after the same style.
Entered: 72 bpm
